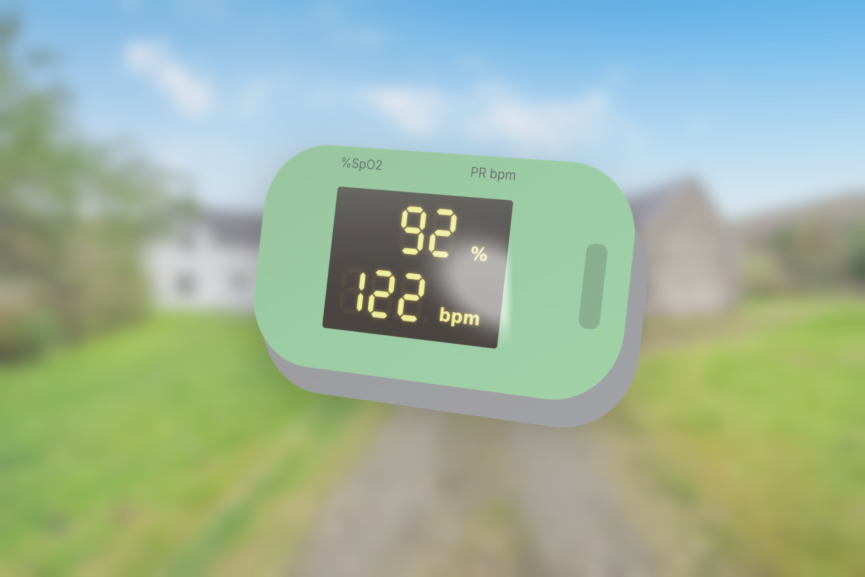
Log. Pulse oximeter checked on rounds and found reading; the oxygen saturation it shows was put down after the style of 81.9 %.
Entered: 92 %
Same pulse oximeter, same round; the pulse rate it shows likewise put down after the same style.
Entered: 122 bpm
